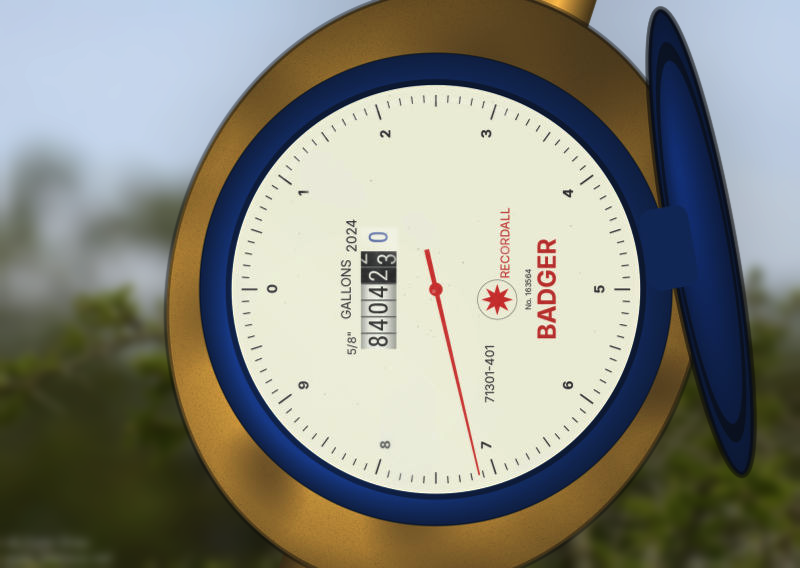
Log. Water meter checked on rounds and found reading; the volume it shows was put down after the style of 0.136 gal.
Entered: 8404227.1 gal
